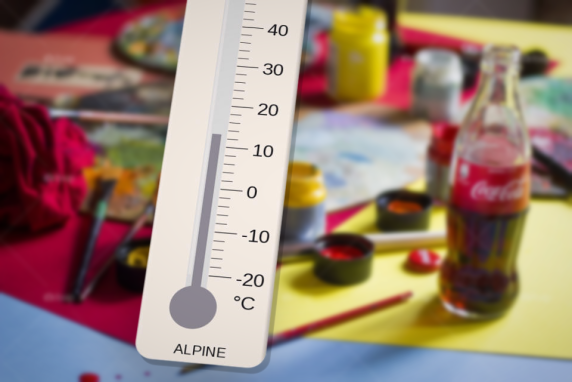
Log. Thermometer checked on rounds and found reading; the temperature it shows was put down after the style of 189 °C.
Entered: 13 °C
